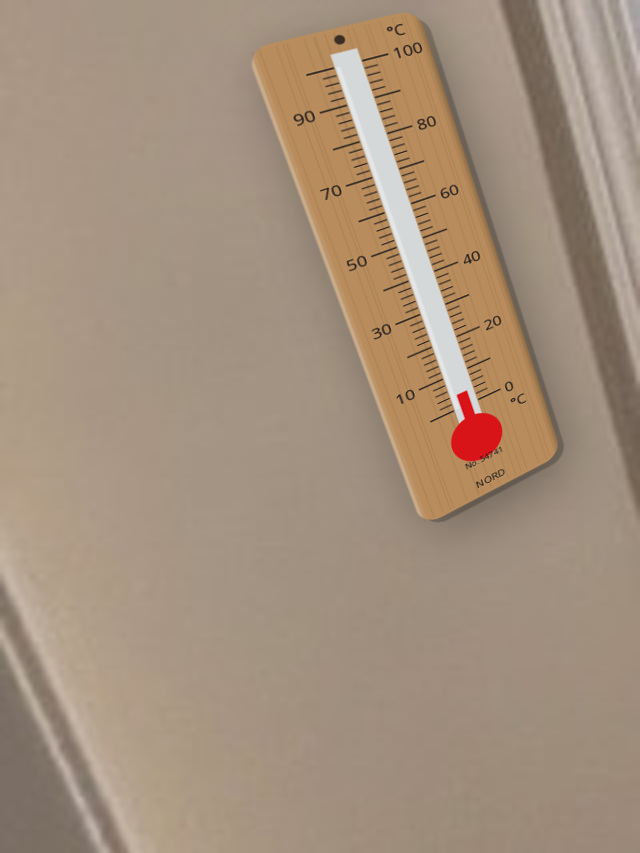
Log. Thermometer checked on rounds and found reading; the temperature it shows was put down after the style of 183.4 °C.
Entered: 4 °C
